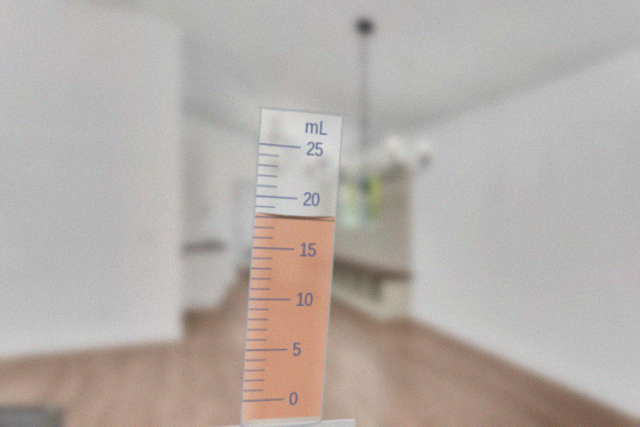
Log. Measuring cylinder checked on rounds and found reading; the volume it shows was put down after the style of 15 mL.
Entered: 18 mL
